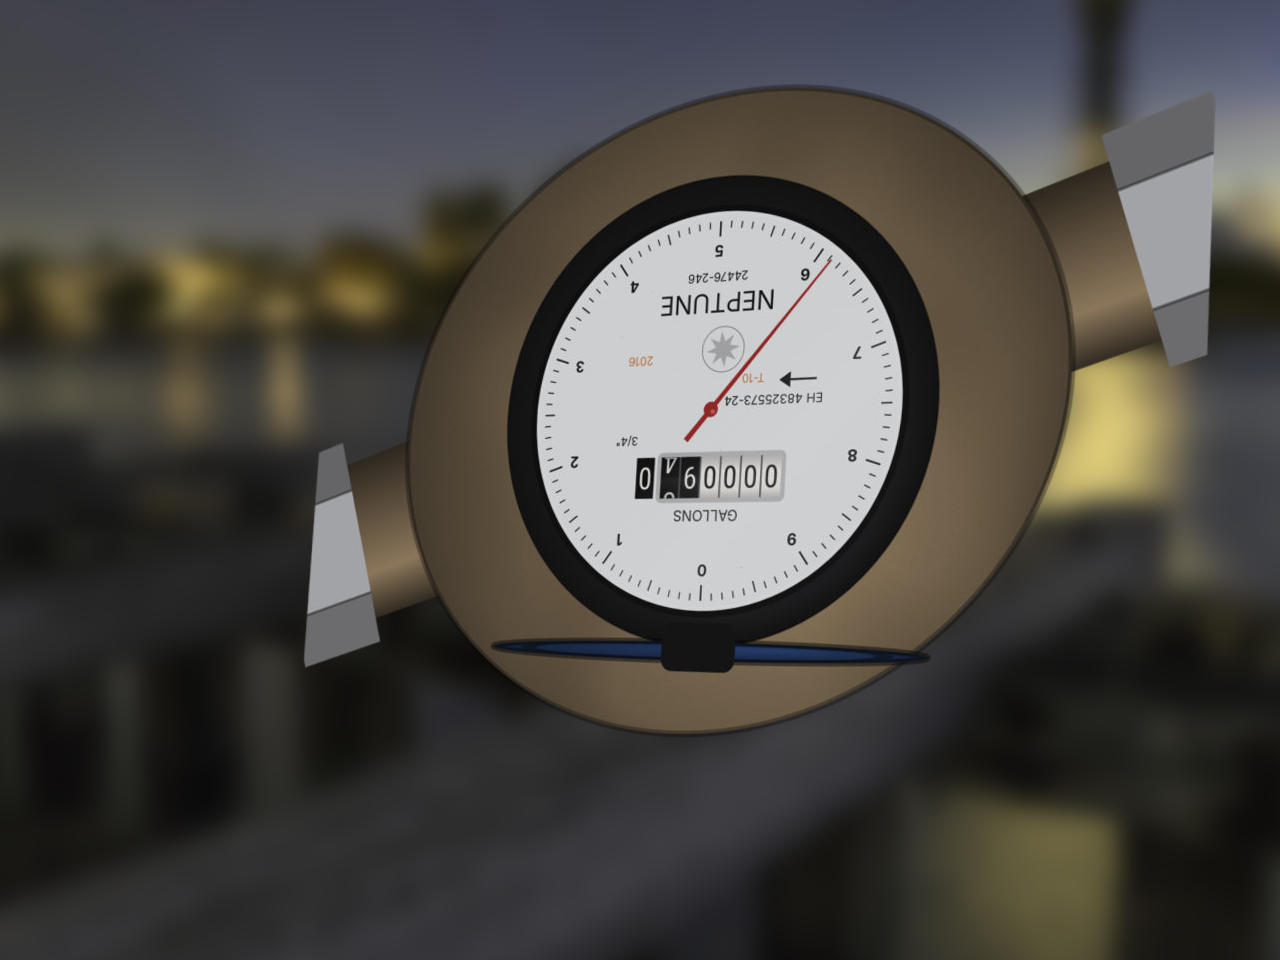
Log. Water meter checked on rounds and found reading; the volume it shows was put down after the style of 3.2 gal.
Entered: 936.1 gal
